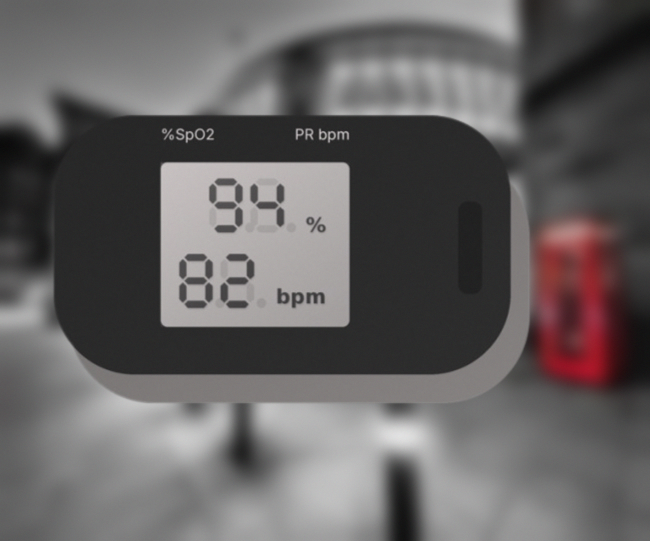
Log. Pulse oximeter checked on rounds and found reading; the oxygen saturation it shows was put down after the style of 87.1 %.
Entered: 94 %
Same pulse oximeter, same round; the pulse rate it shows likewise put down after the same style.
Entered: 82 bpm
